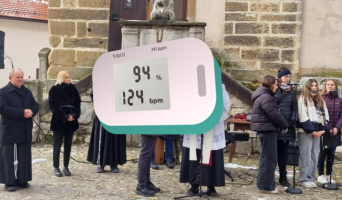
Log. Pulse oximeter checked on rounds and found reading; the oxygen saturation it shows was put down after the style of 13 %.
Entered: 94 %
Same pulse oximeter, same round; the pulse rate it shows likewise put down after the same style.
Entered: 124 bpm
